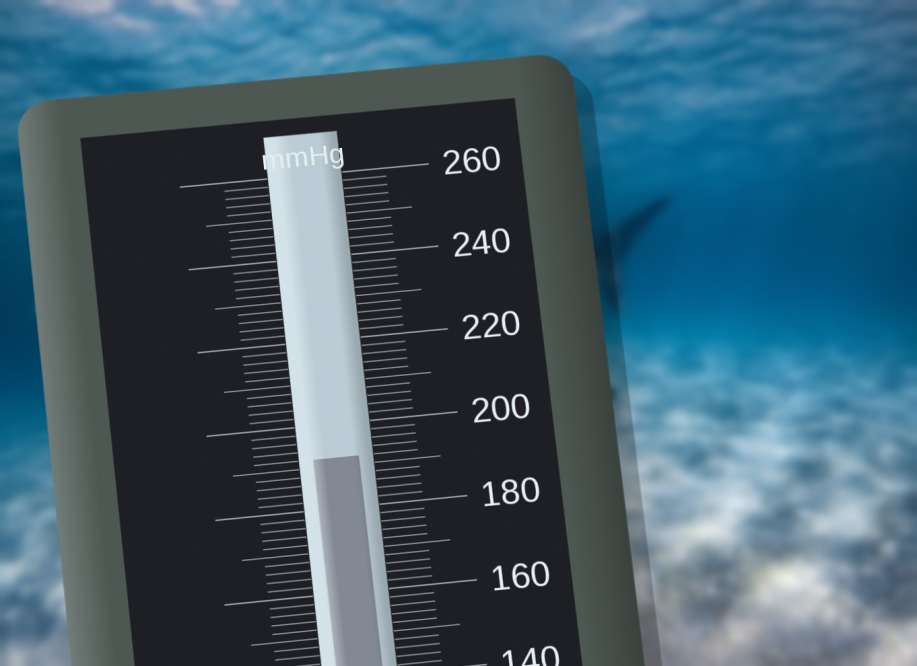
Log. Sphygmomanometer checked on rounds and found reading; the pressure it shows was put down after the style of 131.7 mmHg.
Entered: 192 mmHg
